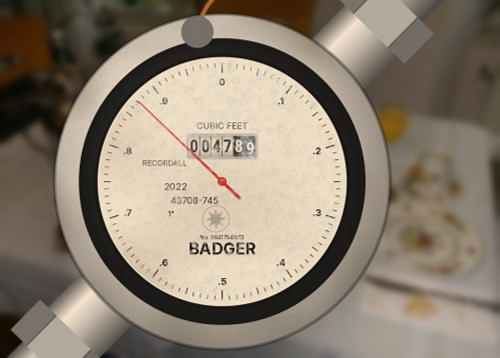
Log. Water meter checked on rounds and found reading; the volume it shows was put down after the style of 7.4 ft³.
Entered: 4788.87 ft³
